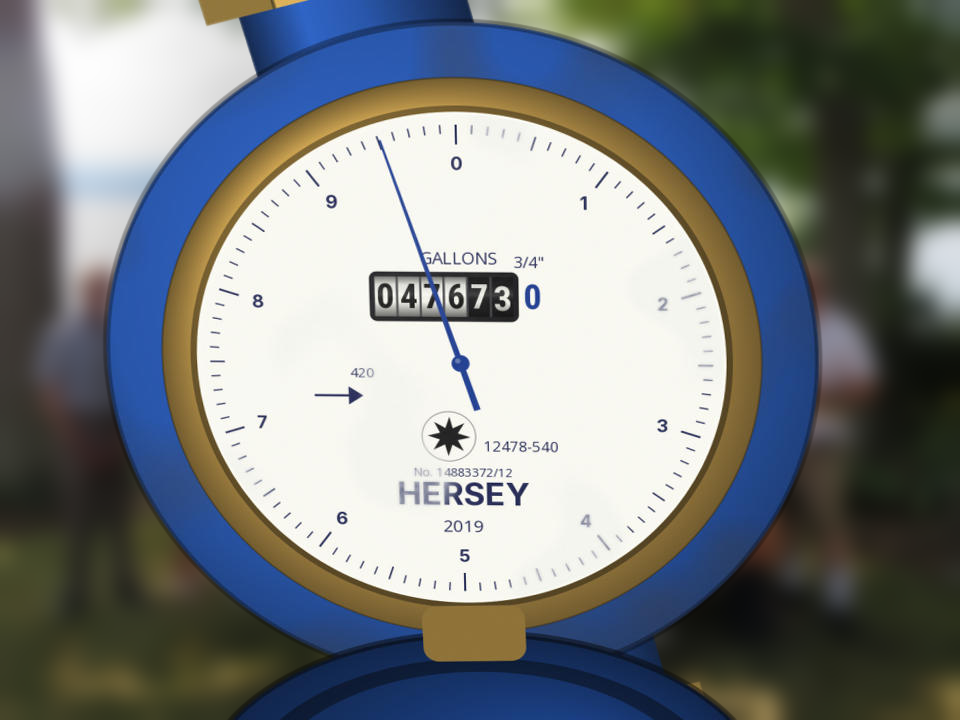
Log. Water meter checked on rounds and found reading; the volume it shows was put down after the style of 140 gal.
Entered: 476729.5 gal
